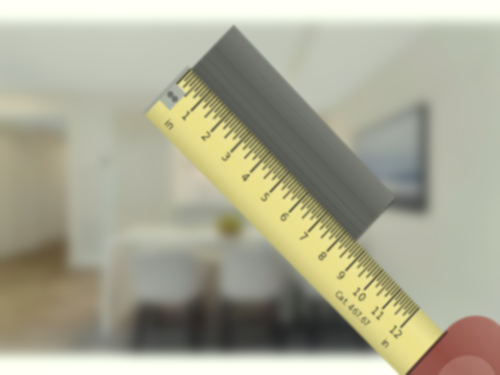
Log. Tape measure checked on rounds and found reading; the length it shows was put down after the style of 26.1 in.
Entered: 8.5 in
